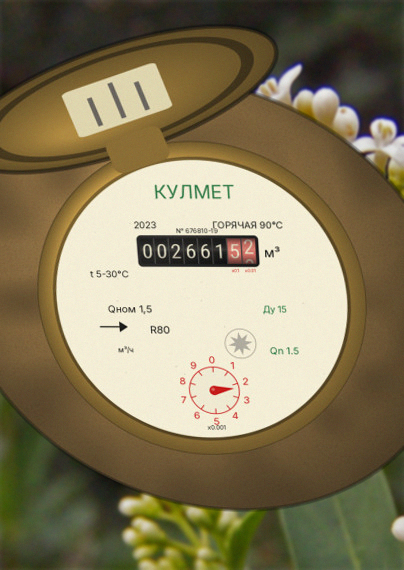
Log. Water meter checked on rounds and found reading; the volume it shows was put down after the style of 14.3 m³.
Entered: 2661.522 m³
